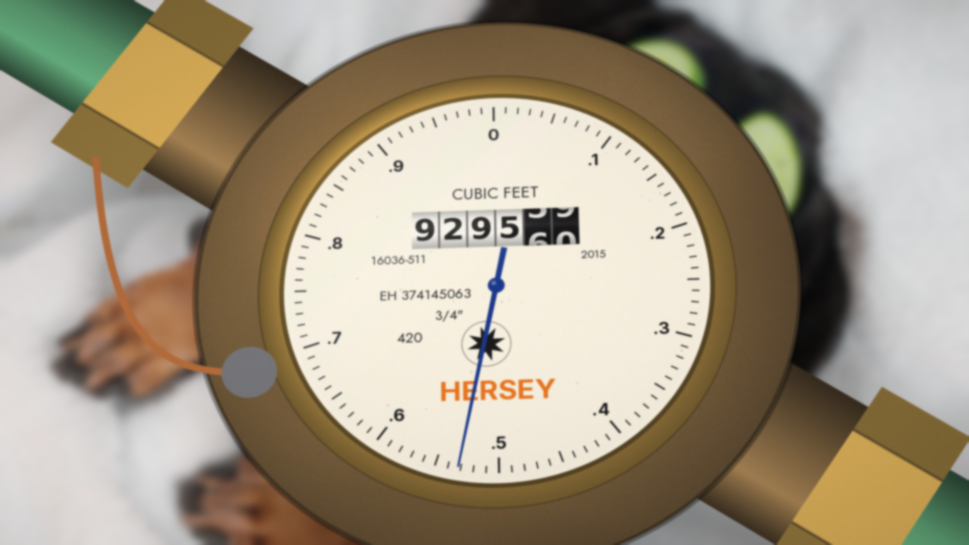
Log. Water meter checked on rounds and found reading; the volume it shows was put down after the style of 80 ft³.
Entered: 929559.53 ft³
